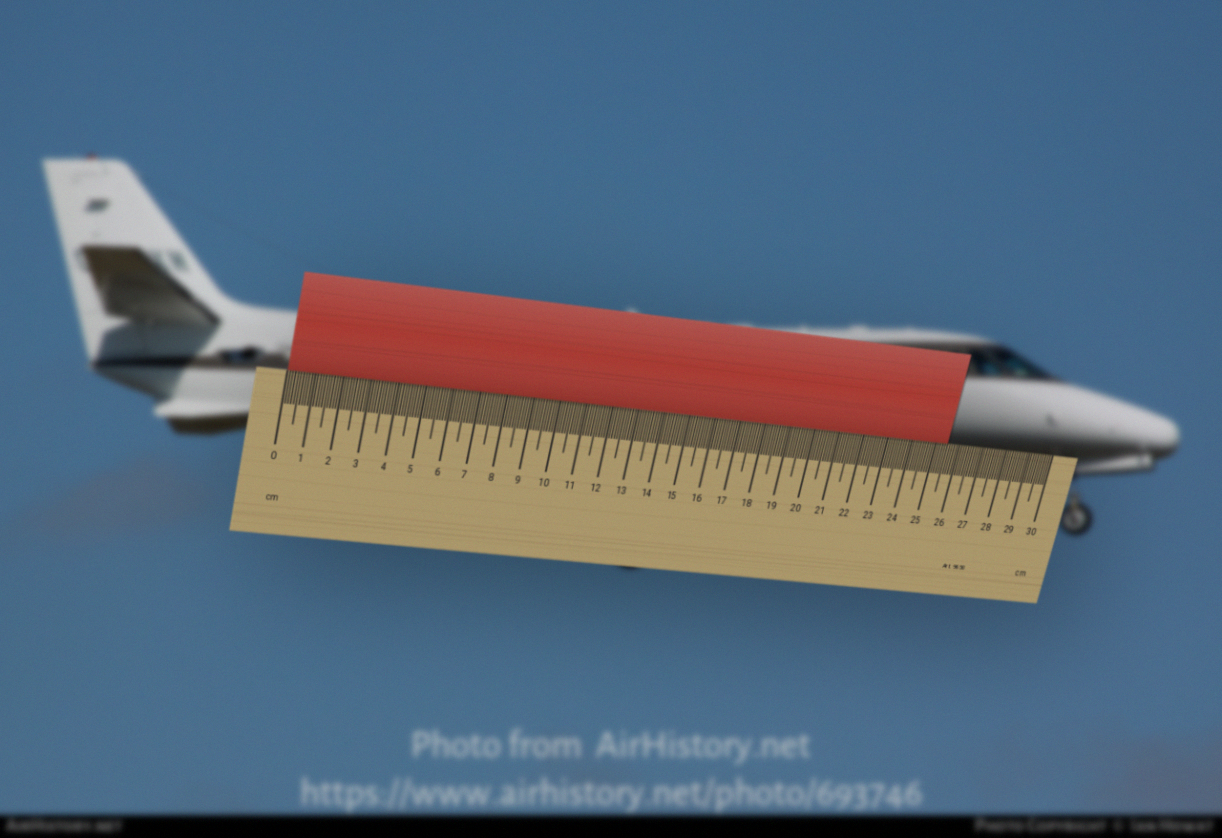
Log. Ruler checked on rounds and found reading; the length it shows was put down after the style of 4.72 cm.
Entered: 25.5 cm
